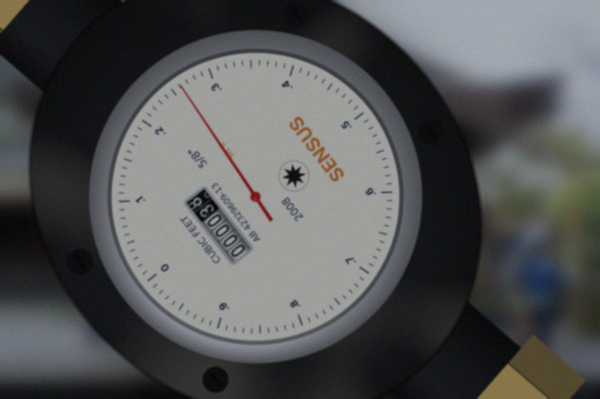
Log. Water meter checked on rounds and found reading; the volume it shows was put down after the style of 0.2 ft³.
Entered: 38.26 ft³
